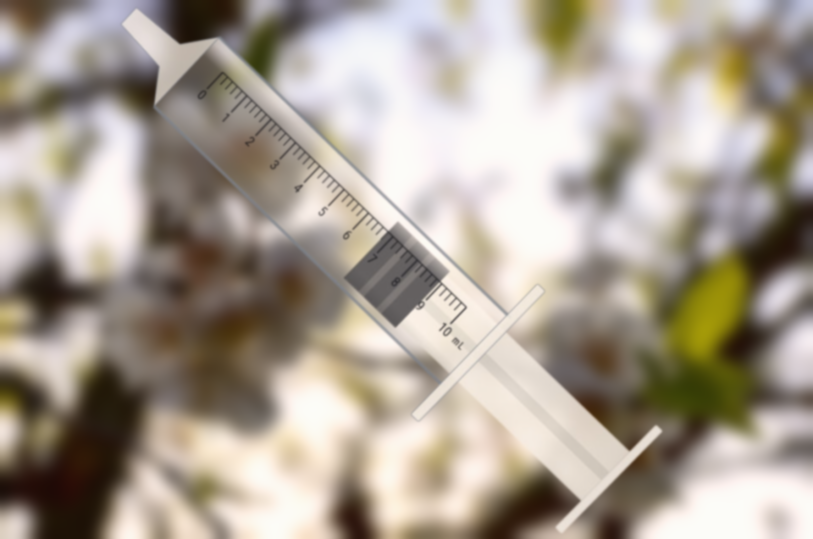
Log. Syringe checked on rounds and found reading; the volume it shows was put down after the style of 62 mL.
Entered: 6.8 mL
